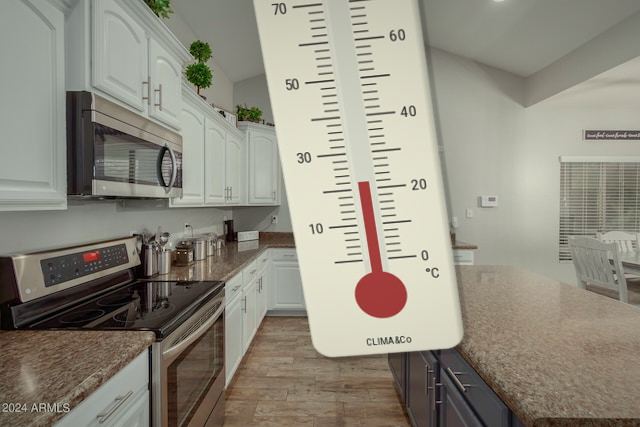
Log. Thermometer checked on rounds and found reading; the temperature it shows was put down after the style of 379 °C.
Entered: 22 °C
